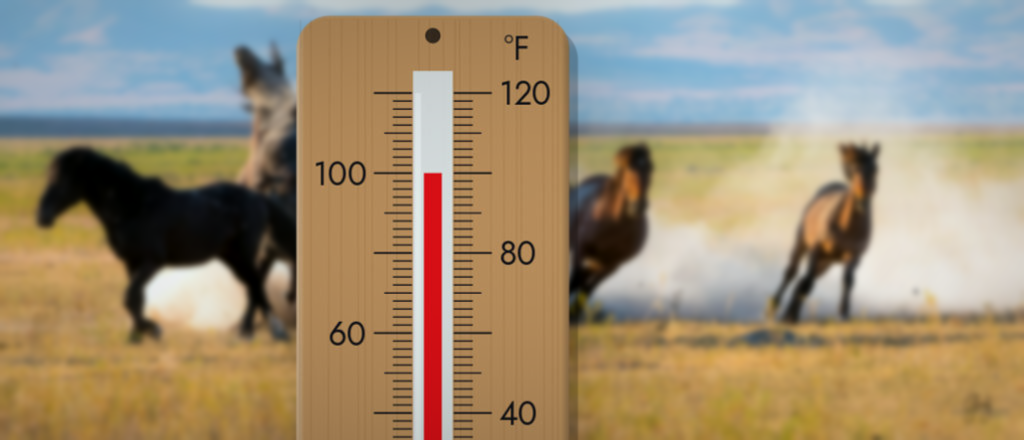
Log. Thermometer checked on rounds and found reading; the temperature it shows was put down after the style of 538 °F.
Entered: 100 °F
